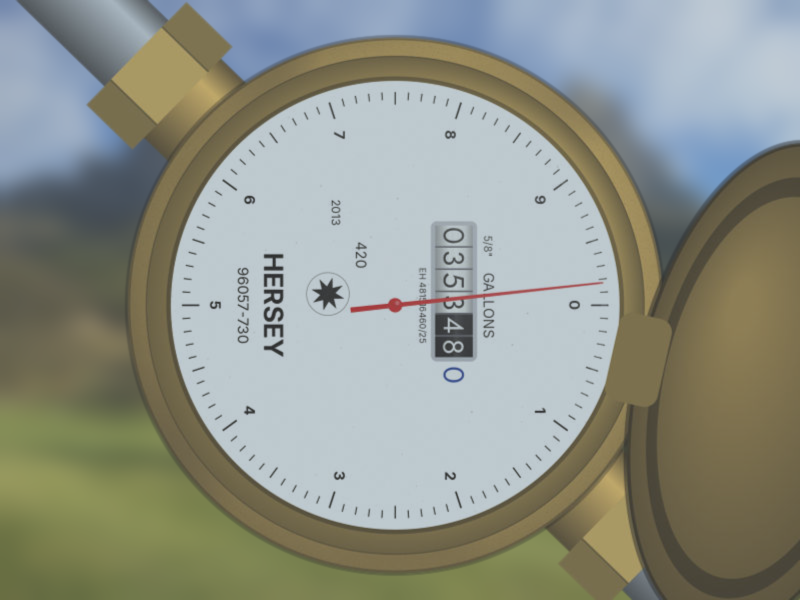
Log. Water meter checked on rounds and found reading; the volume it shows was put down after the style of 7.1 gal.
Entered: 353479.8 gal
